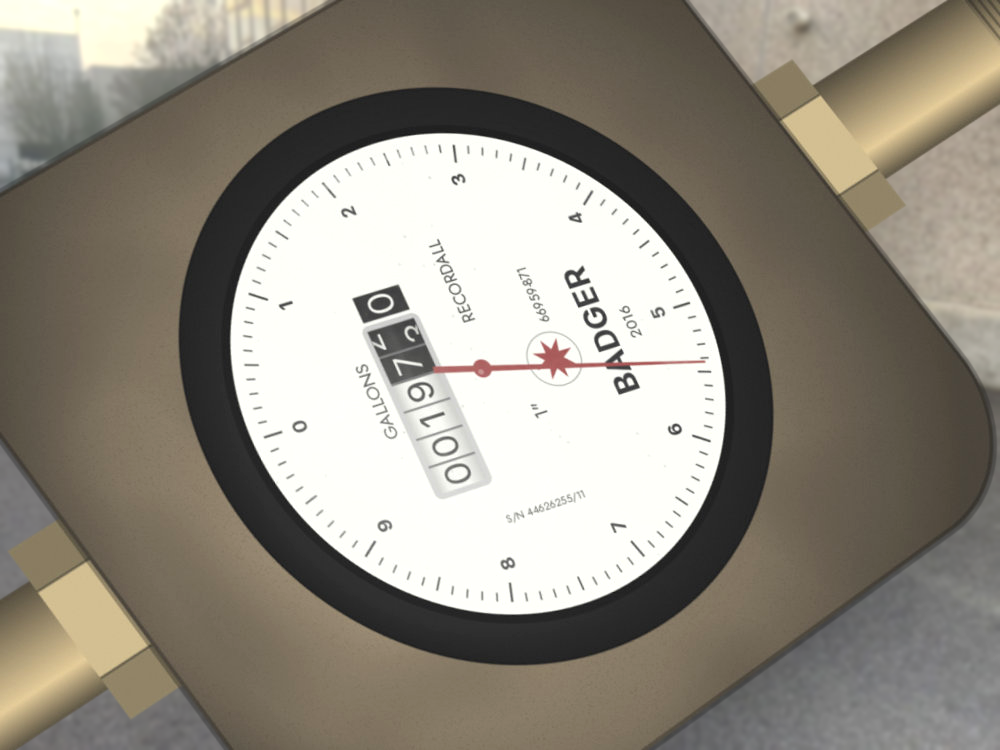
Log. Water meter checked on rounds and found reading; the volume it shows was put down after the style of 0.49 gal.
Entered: 19725.4 gal
